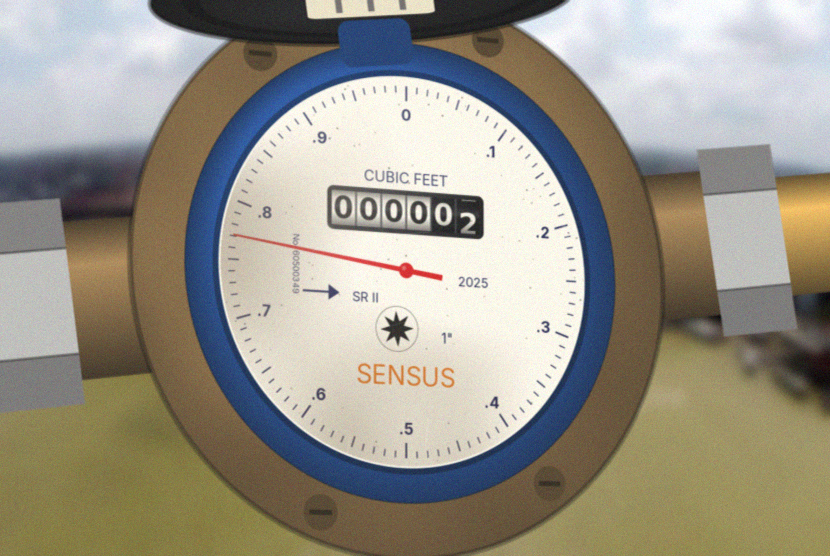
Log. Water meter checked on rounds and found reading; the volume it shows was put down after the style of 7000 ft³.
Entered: 1.77 ft³
